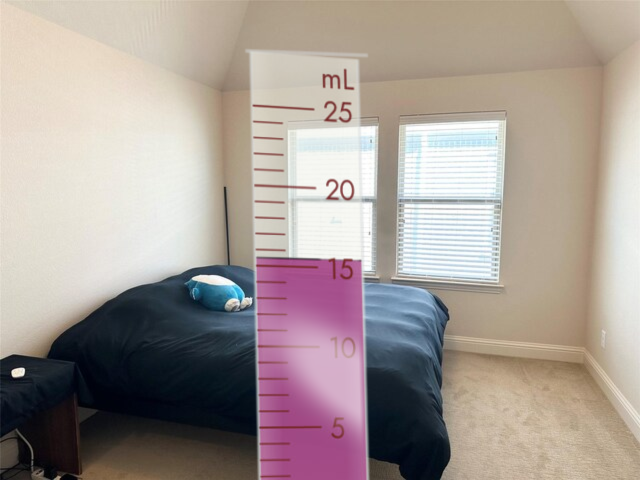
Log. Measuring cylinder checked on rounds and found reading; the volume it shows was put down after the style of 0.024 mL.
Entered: 15.5 mL
